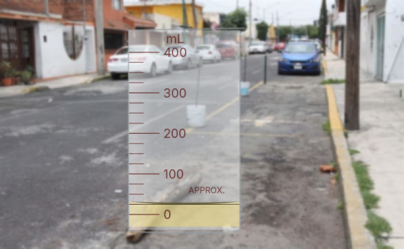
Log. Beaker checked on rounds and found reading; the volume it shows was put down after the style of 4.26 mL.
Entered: 25 mL
